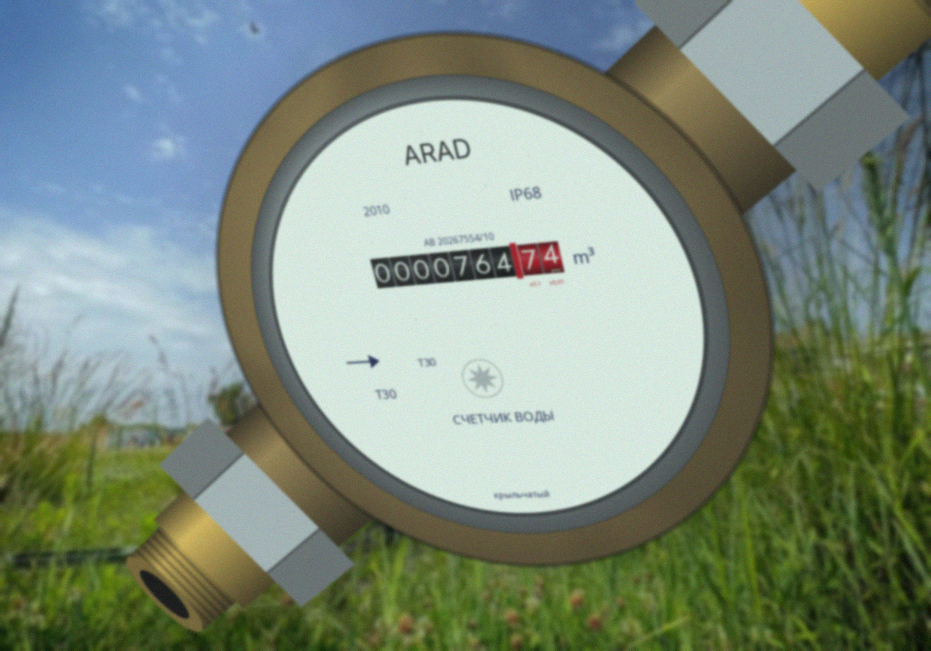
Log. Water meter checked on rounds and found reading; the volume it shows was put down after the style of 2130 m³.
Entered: 764.74 m³
